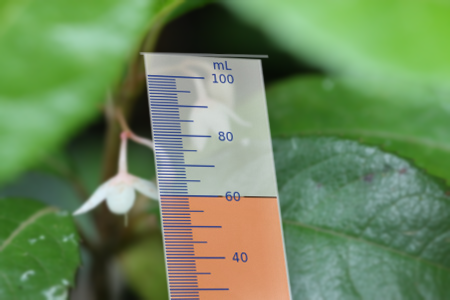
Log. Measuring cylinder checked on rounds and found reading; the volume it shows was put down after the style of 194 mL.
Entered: 60 mL
